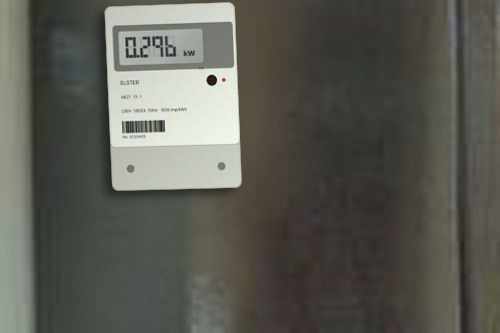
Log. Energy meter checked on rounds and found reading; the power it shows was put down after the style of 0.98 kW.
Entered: 0.296 kW
